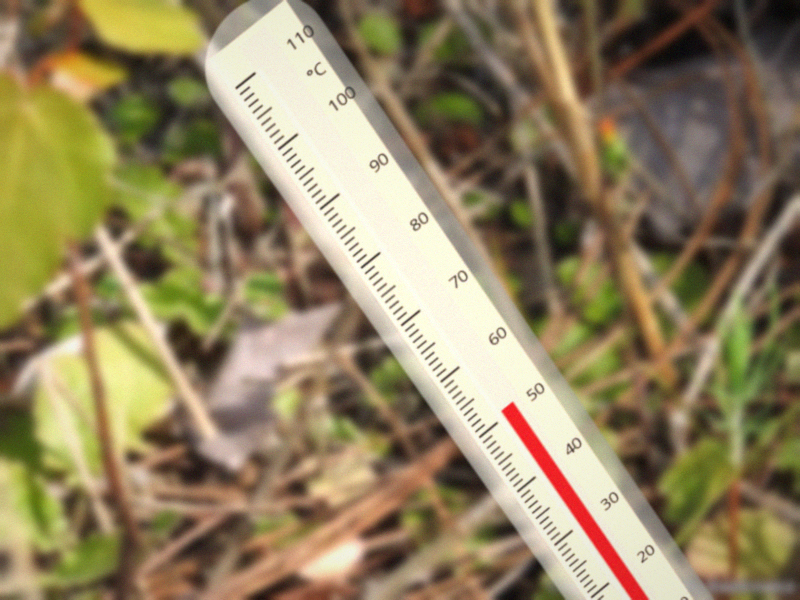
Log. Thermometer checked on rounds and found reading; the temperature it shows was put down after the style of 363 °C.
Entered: 51 °C
